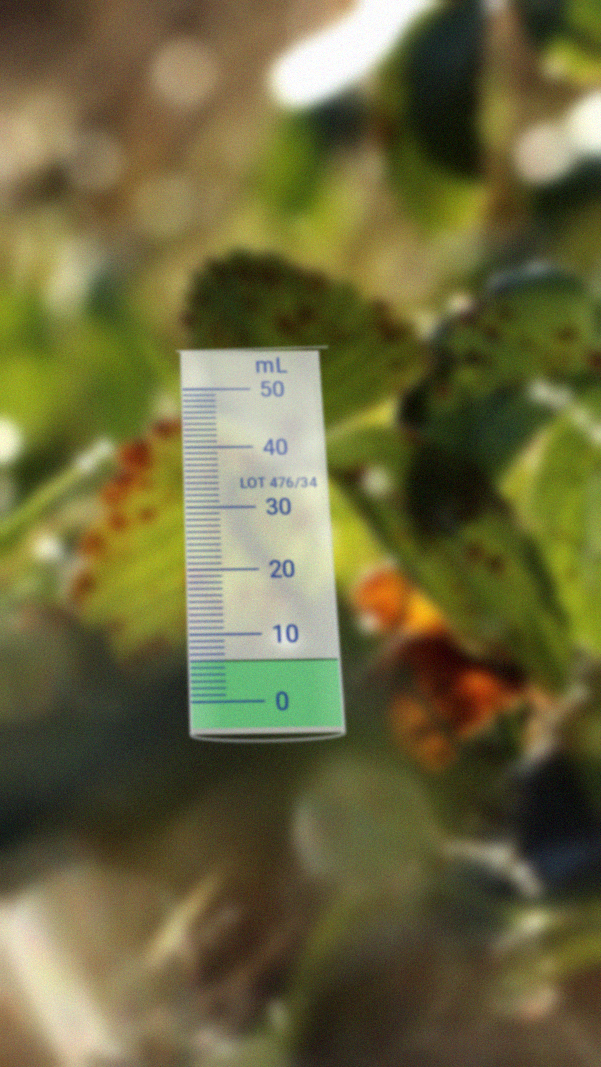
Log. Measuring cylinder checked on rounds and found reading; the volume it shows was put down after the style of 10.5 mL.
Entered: 6 mL
